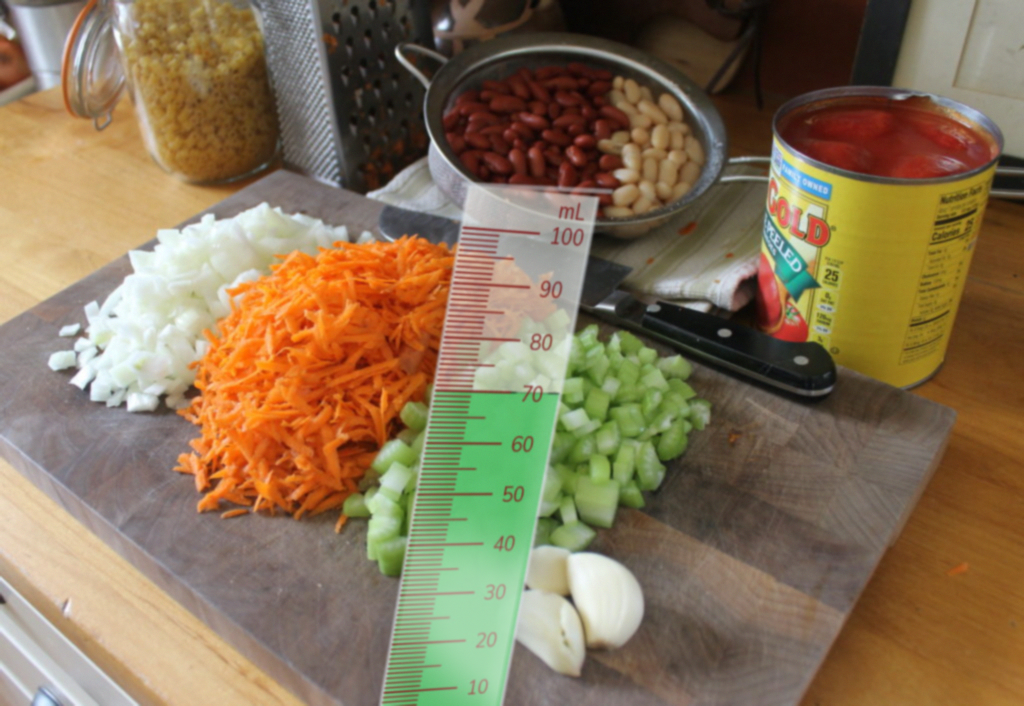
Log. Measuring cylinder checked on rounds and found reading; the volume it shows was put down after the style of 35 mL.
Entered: 70 mL
